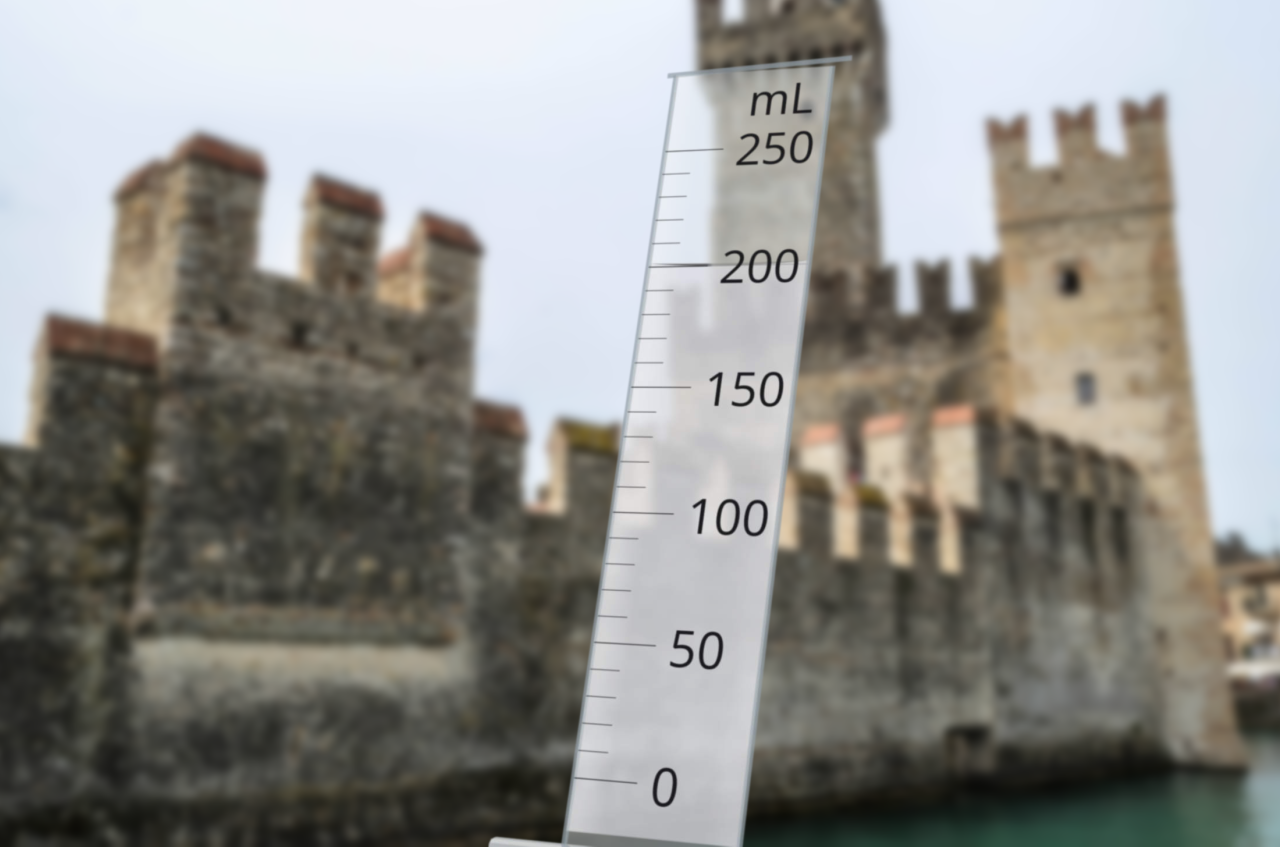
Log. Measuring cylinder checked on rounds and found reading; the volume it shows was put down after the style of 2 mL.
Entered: 200 mL
